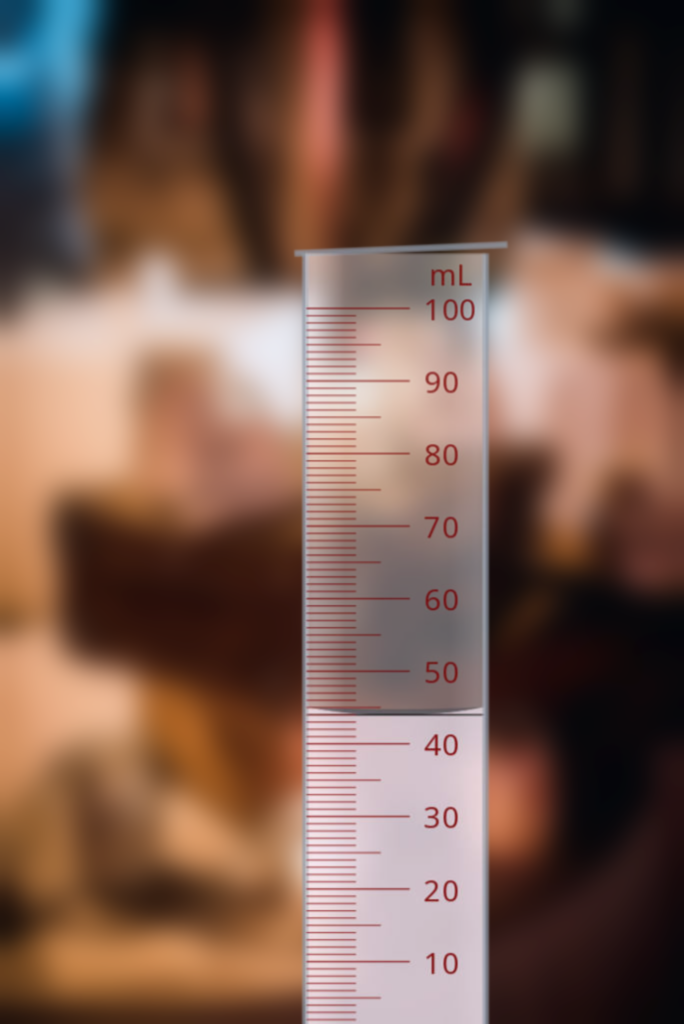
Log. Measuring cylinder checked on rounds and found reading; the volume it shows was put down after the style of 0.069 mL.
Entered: 44 mL
